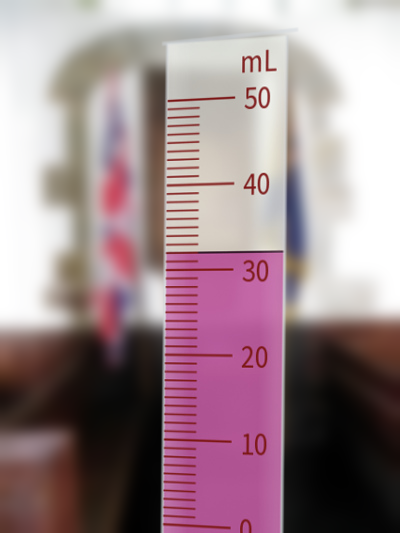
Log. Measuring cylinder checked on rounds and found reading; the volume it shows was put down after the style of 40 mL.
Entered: 32 mL
